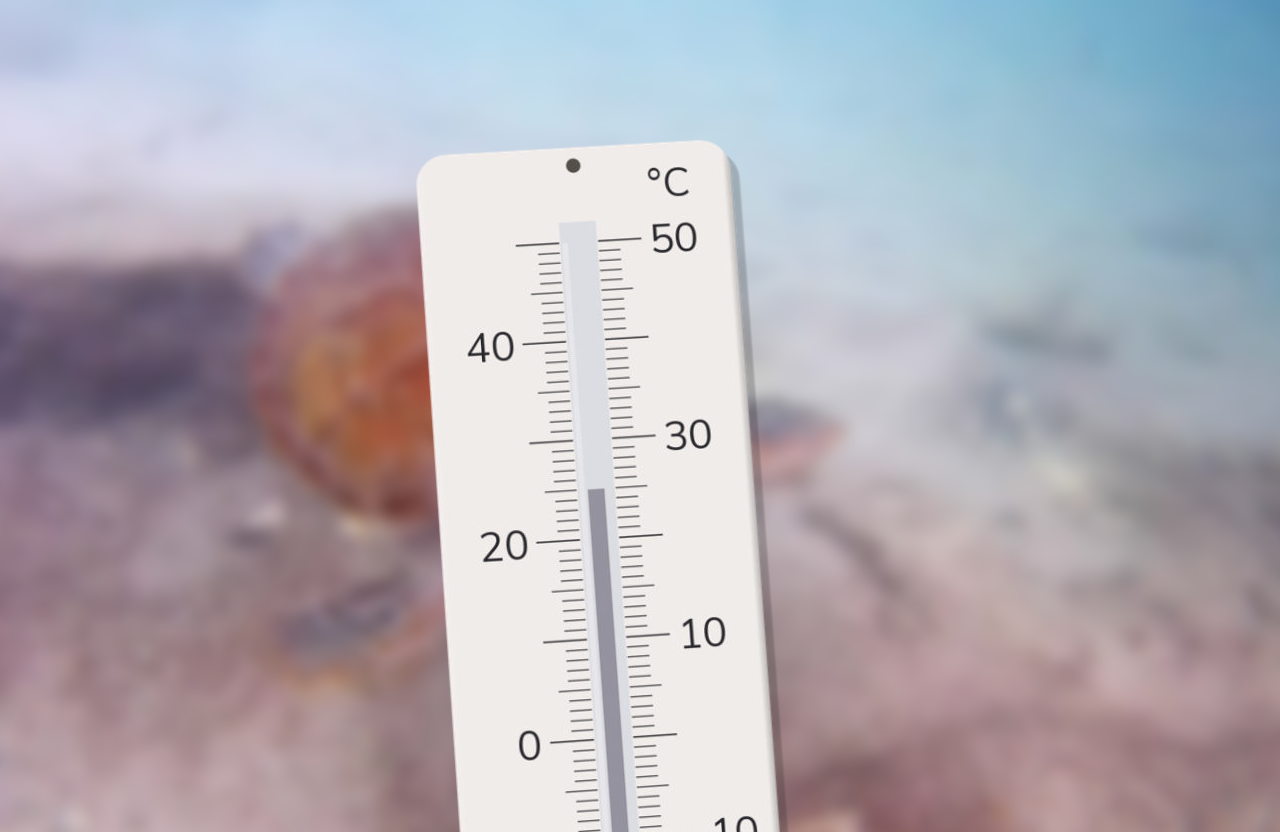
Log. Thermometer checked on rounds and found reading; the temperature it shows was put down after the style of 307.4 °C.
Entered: 25 °C
